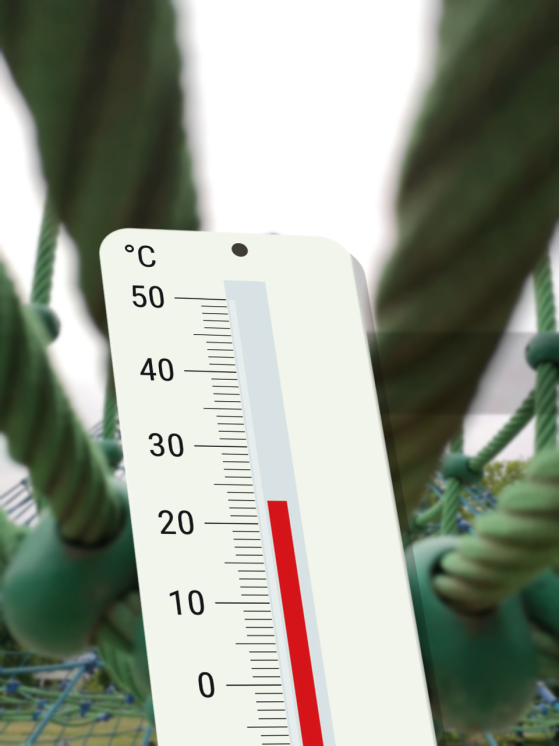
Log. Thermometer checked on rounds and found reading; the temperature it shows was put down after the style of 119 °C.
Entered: 23 °C
